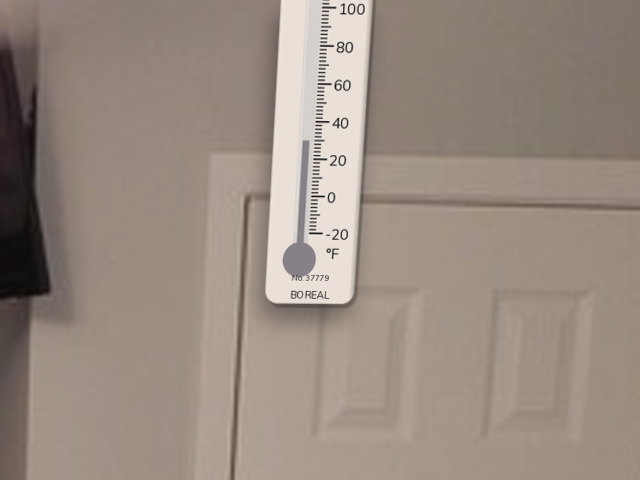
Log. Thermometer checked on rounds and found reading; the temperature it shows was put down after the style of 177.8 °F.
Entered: 30 °F
